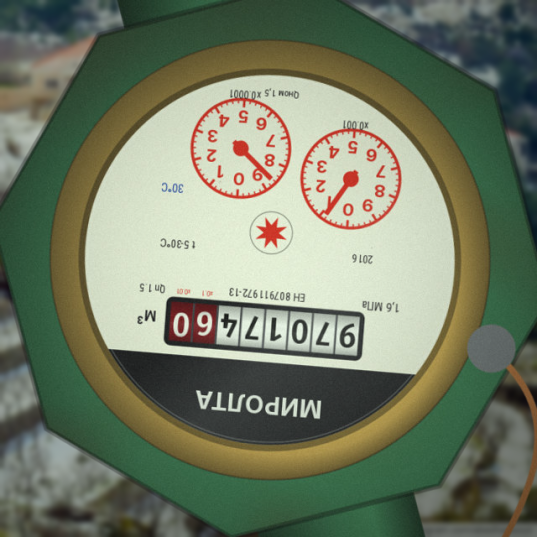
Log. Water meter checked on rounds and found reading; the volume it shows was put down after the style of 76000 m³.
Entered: 970174.6008 m³
